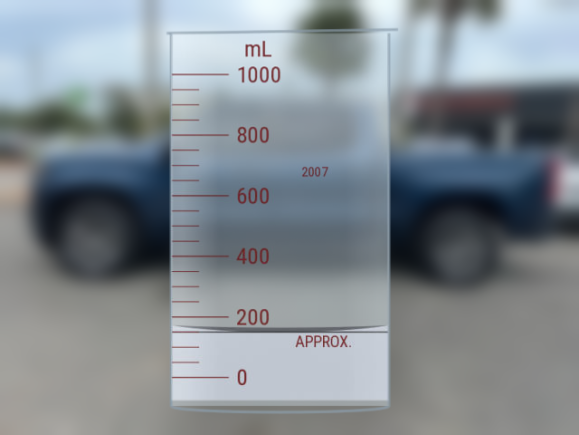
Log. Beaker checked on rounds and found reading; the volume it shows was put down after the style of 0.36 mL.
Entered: 150 mL
